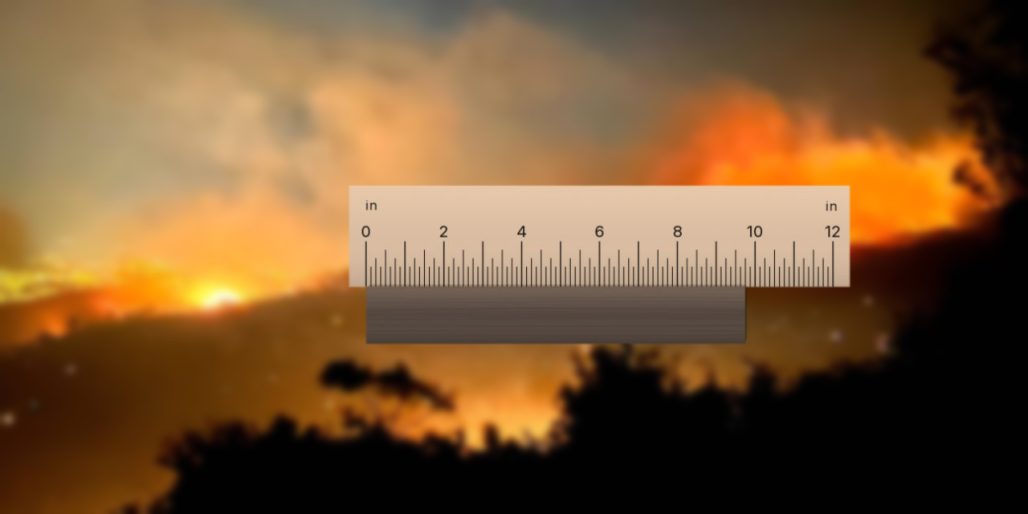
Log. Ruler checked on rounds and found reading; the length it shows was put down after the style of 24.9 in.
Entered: 9.75 in
